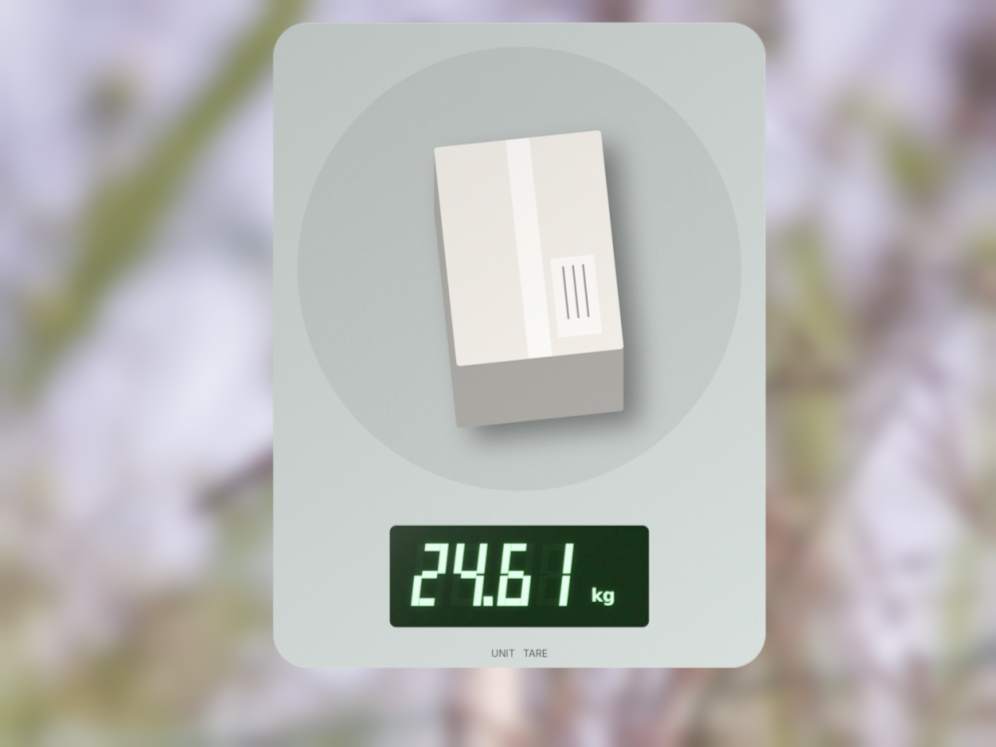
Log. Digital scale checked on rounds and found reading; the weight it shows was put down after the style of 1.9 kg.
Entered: 24.61 kg
